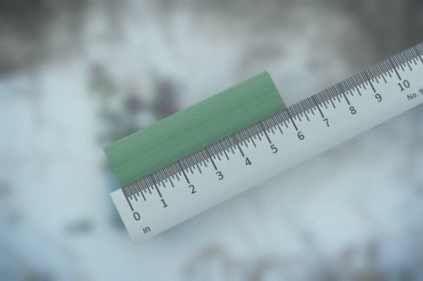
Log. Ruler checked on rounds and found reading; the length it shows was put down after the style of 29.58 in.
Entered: 6 in
